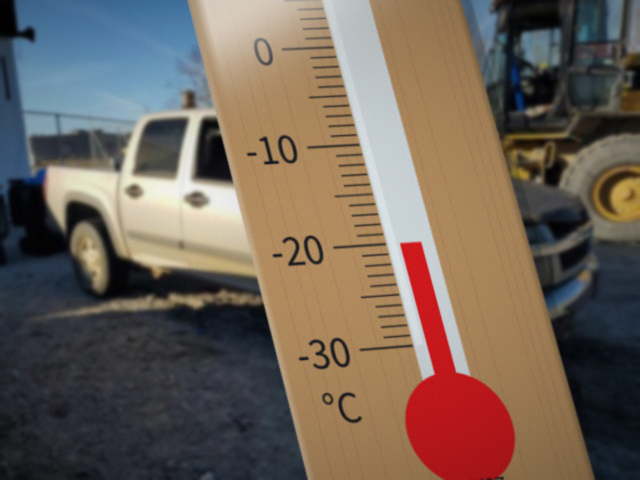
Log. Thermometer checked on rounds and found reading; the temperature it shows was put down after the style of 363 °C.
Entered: -20 °C
